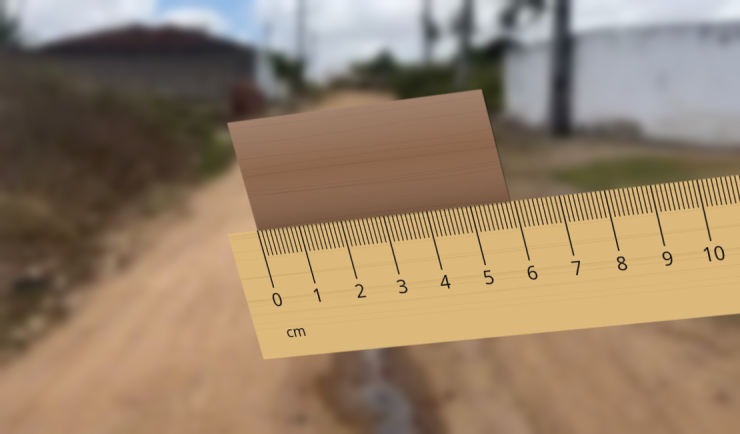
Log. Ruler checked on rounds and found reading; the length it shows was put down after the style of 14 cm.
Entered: 5.9 cm
